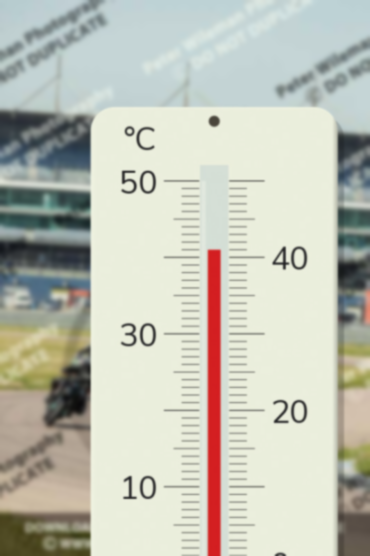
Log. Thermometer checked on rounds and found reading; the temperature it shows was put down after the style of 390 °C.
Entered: 41 °C
